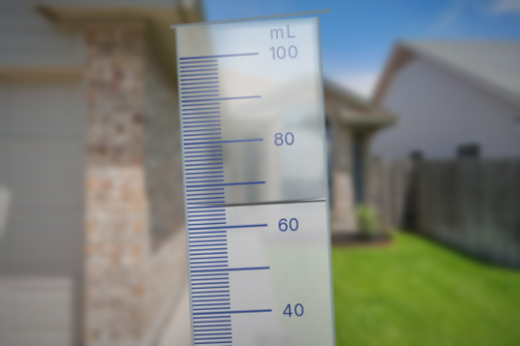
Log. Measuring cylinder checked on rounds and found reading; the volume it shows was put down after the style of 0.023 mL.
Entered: 65 mL
